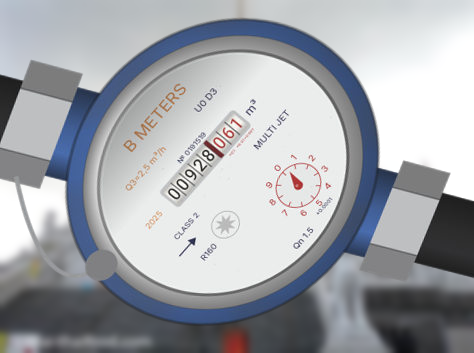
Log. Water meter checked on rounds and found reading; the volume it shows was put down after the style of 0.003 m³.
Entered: 928.0610 m³
